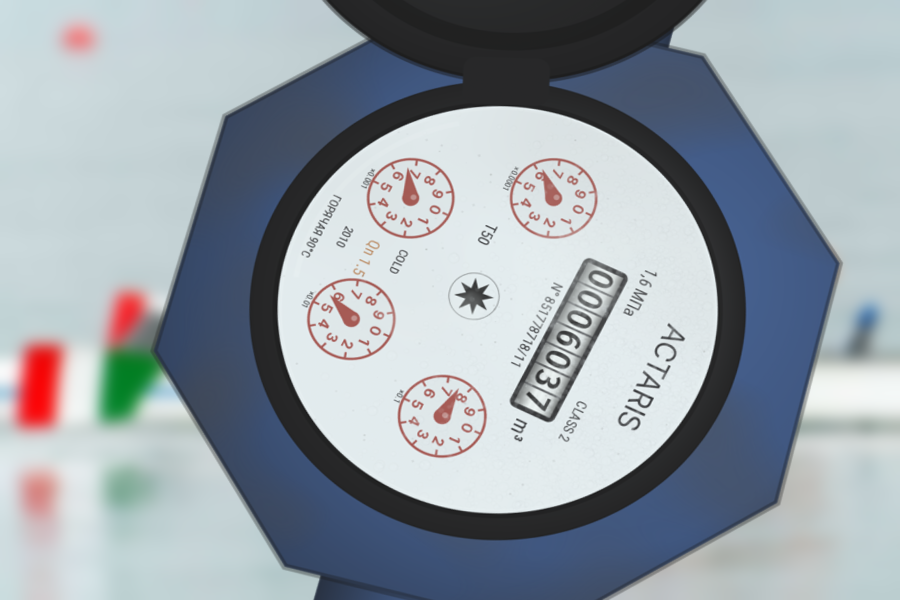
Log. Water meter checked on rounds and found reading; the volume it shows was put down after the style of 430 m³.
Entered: 6037.7566 m³
